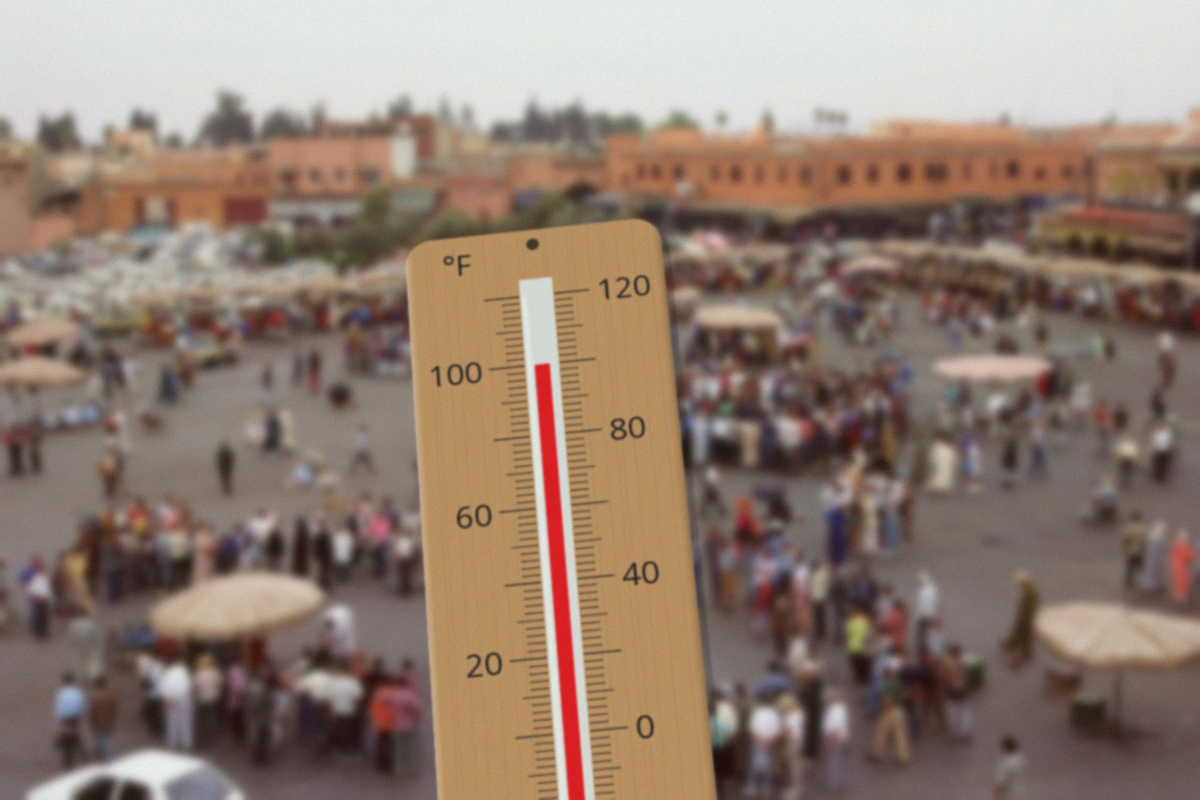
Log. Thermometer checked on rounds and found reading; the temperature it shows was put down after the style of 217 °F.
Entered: 100 °F
